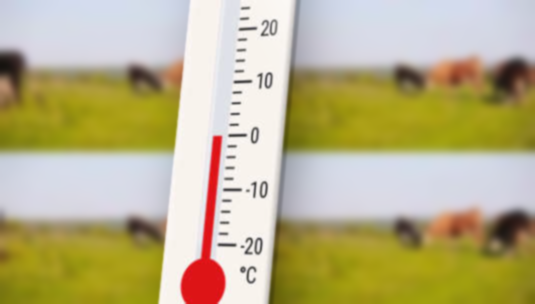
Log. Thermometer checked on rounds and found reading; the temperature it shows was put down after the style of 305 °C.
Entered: 0 °C
